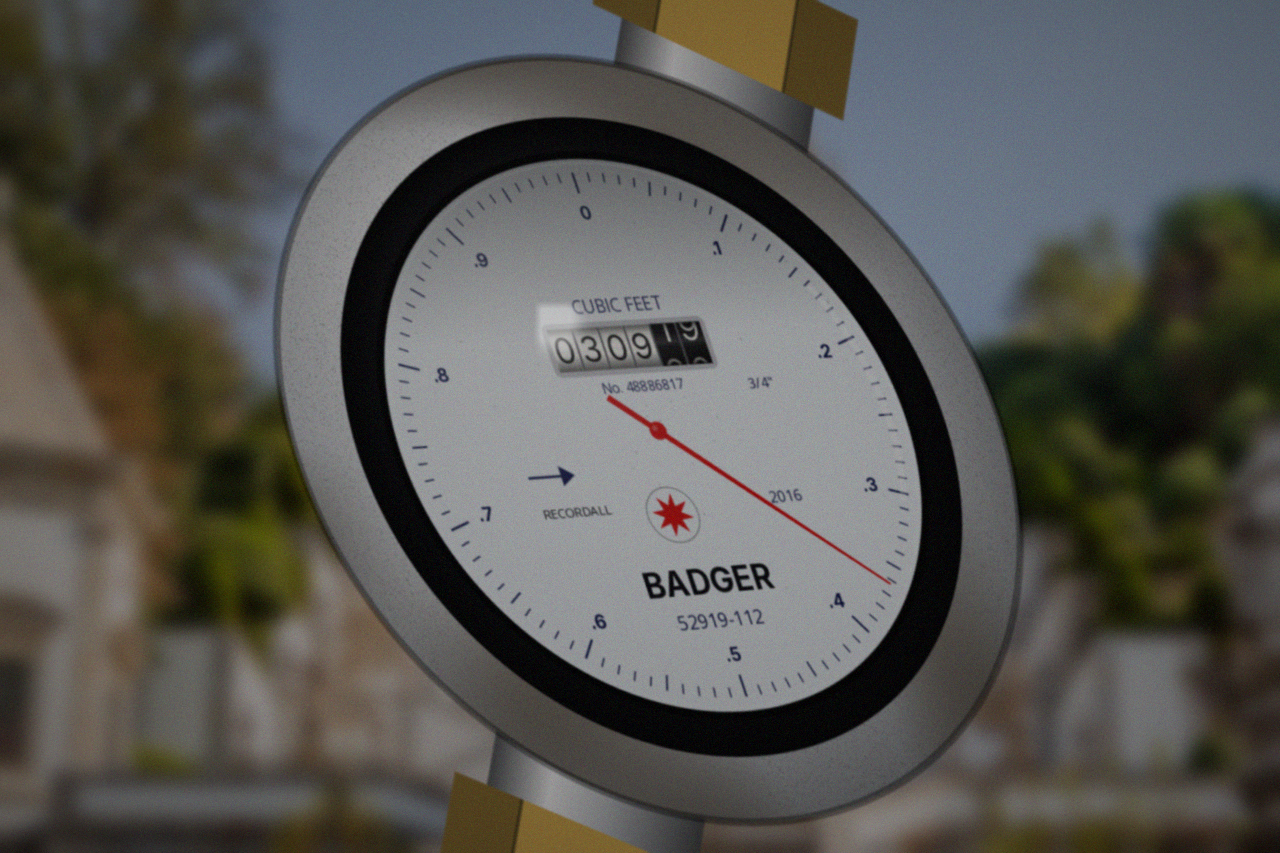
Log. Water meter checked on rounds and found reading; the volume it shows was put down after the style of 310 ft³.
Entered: 30919.36 ft³
